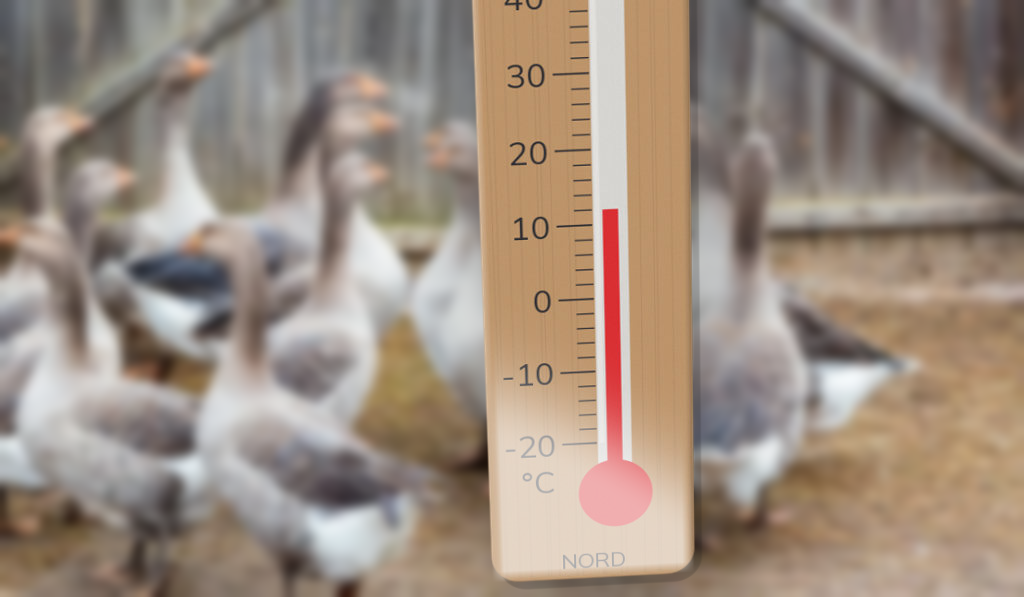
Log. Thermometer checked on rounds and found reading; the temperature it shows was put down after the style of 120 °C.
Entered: 12 °C
